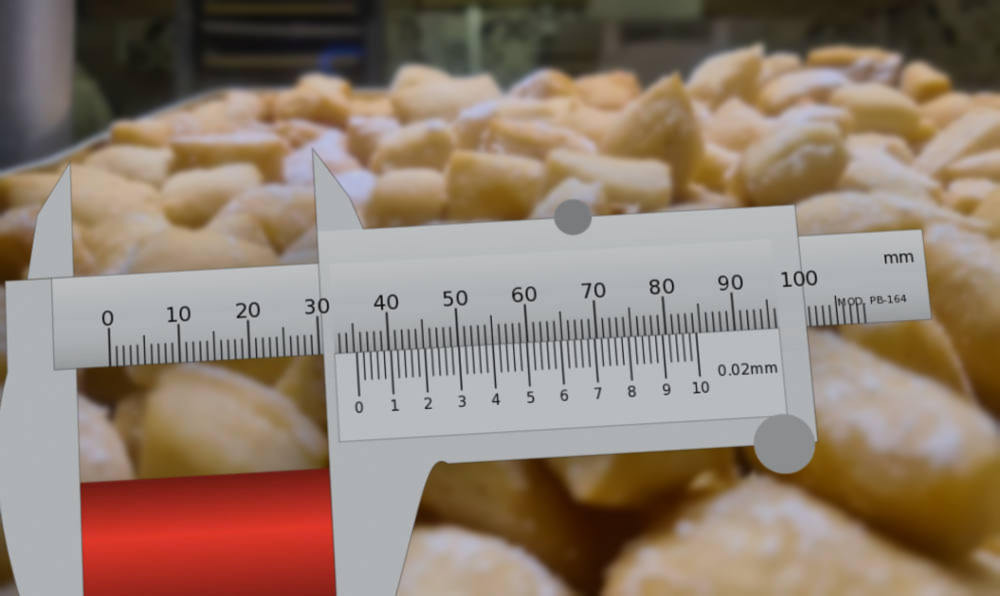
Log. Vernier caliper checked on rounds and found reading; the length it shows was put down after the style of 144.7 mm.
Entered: 35.4 mm
